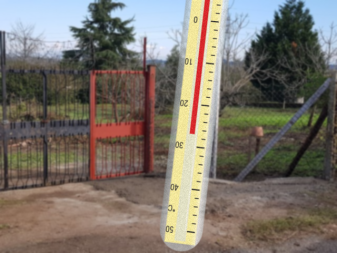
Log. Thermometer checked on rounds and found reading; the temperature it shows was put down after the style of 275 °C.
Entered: 27 °C
